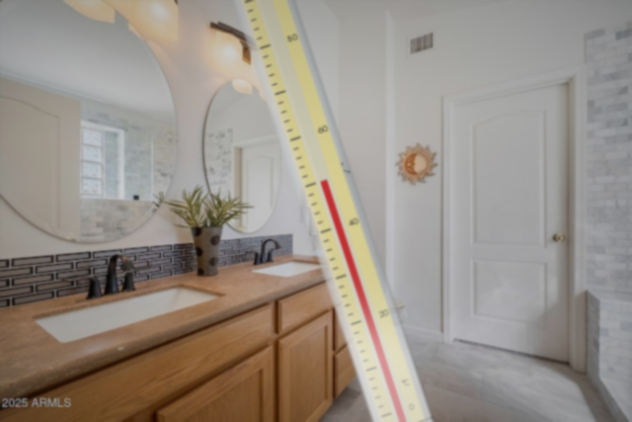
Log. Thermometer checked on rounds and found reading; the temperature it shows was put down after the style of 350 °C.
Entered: 50 °C
